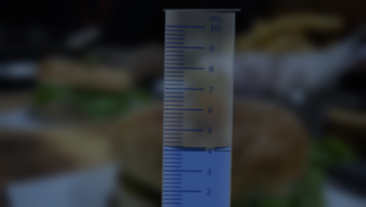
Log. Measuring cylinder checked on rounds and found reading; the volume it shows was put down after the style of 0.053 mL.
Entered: 4 mL
